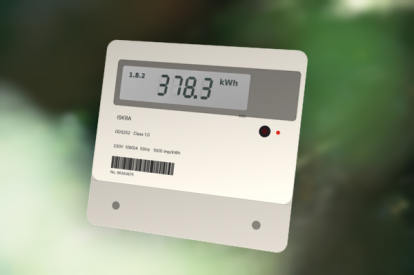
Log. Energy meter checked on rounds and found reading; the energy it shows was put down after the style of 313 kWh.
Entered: 378.3 kWh
